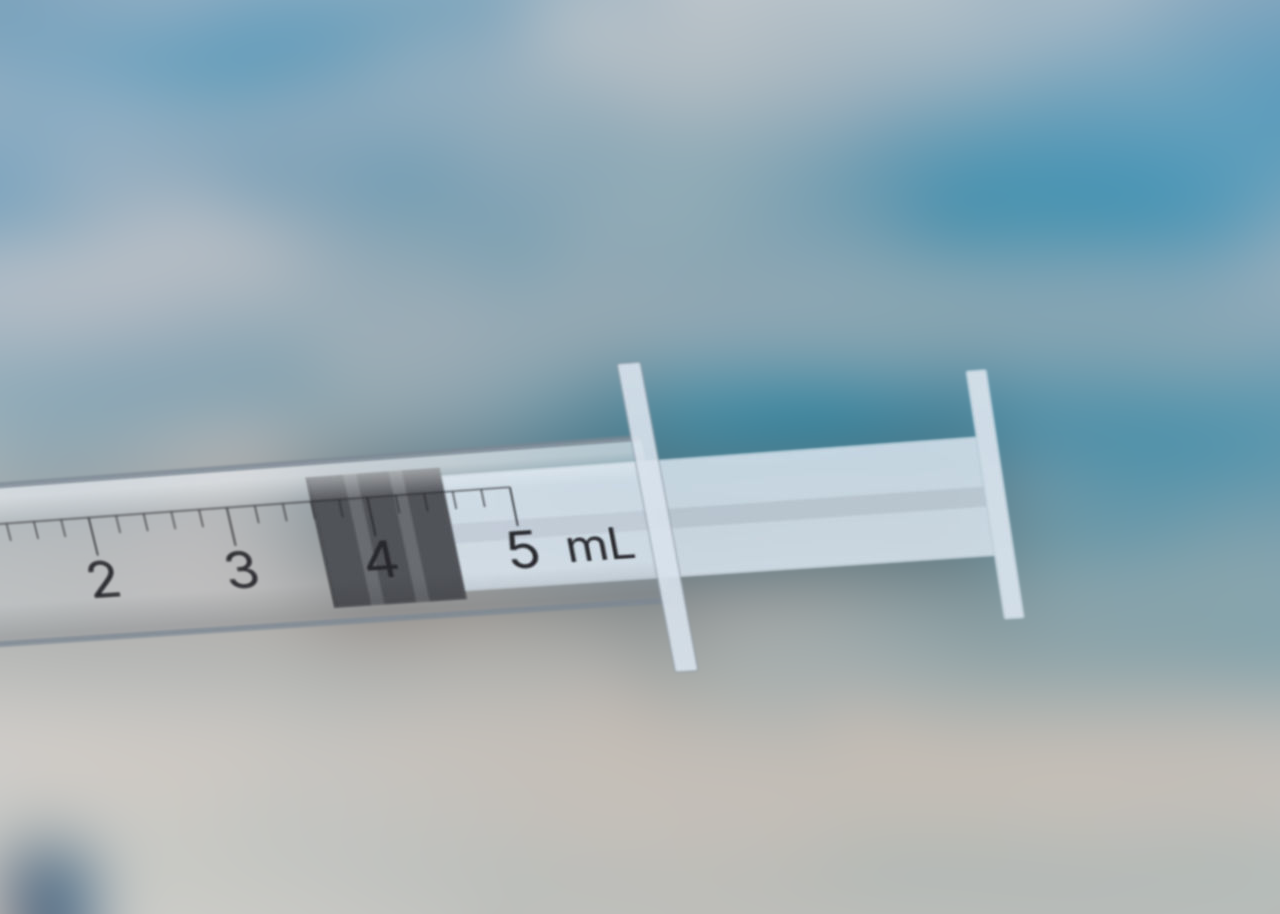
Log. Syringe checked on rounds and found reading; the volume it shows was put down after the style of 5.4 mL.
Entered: 3.6 mL
